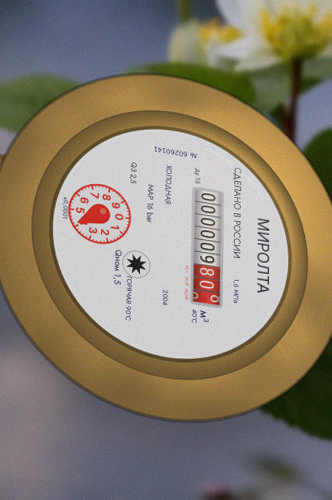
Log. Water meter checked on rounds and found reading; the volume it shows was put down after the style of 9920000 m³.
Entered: 9.8084 m³
